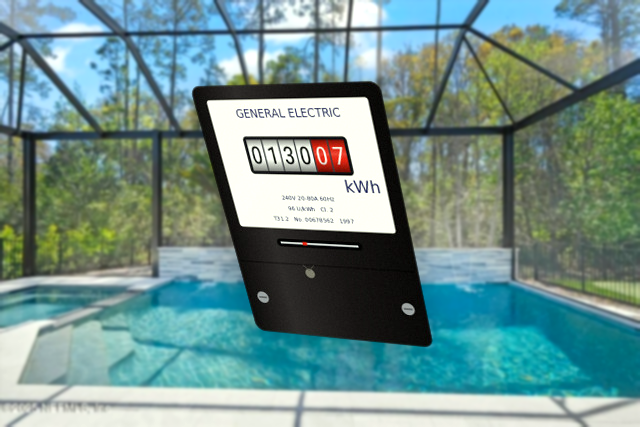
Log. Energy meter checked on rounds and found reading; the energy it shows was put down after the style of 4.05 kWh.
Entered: 130.07 kWh
